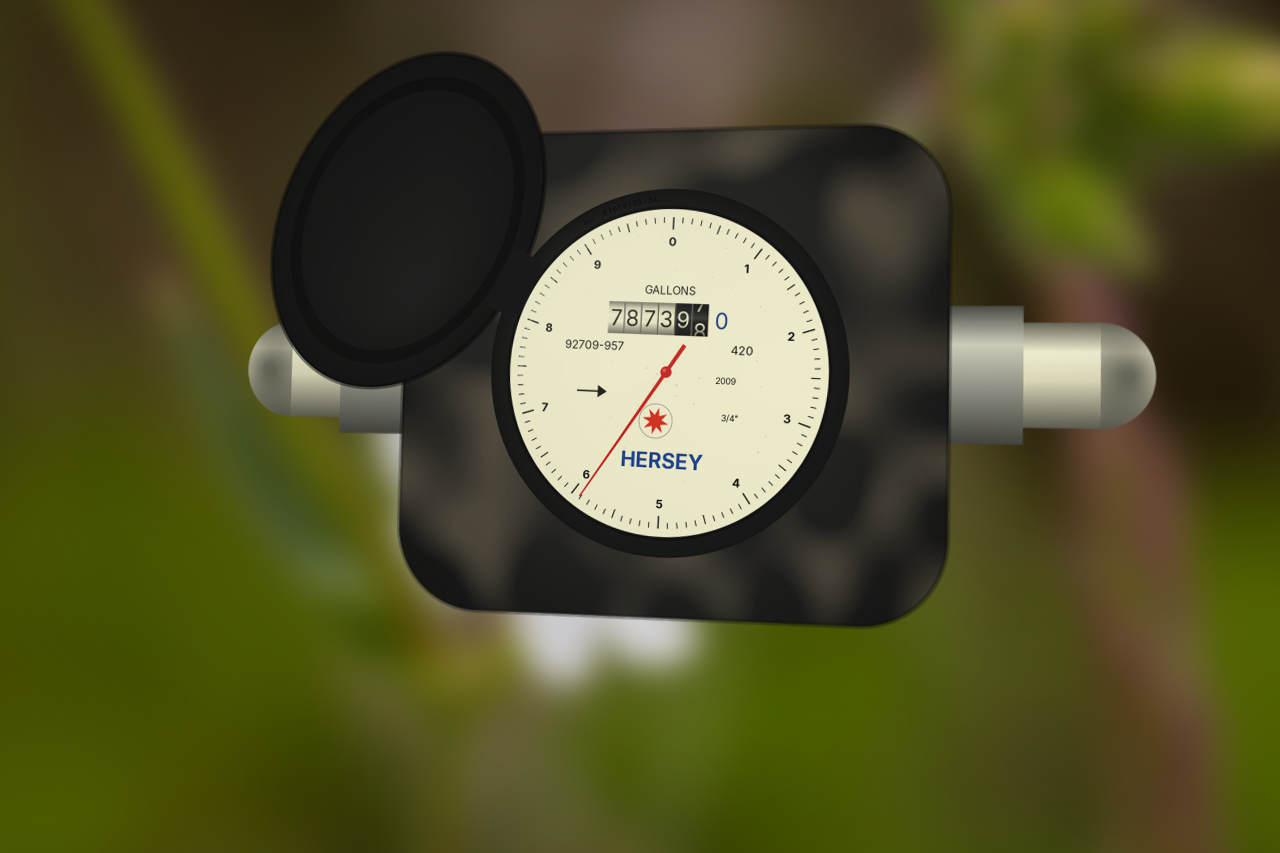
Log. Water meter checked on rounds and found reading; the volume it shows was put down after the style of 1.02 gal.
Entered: 7873975.9 gal
